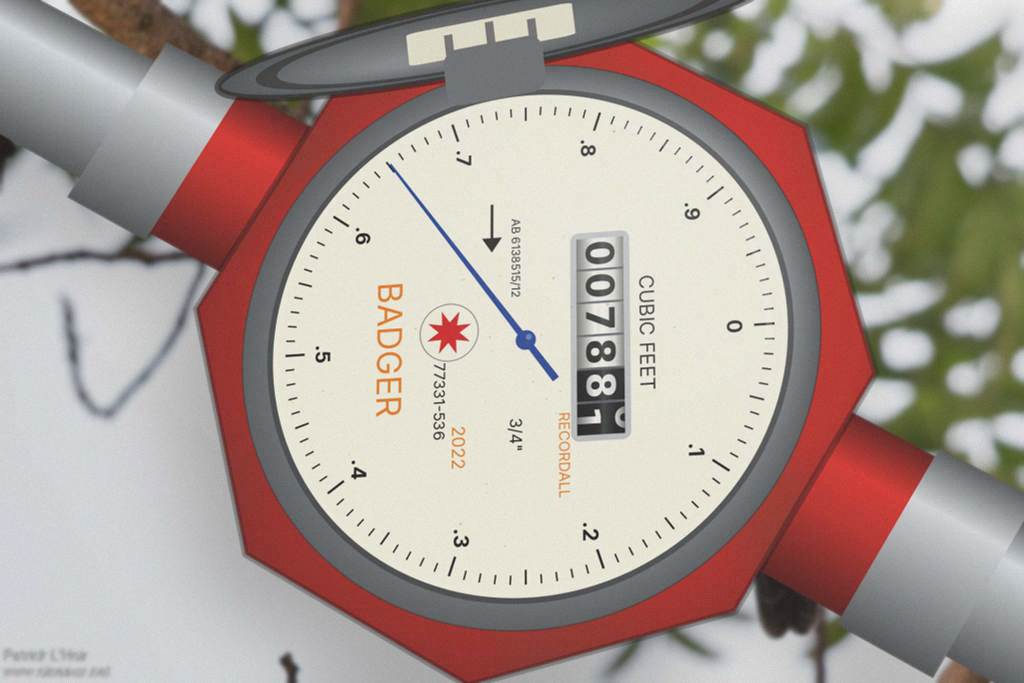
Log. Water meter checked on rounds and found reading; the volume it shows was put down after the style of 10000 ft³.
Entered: 7880.65 ft³
